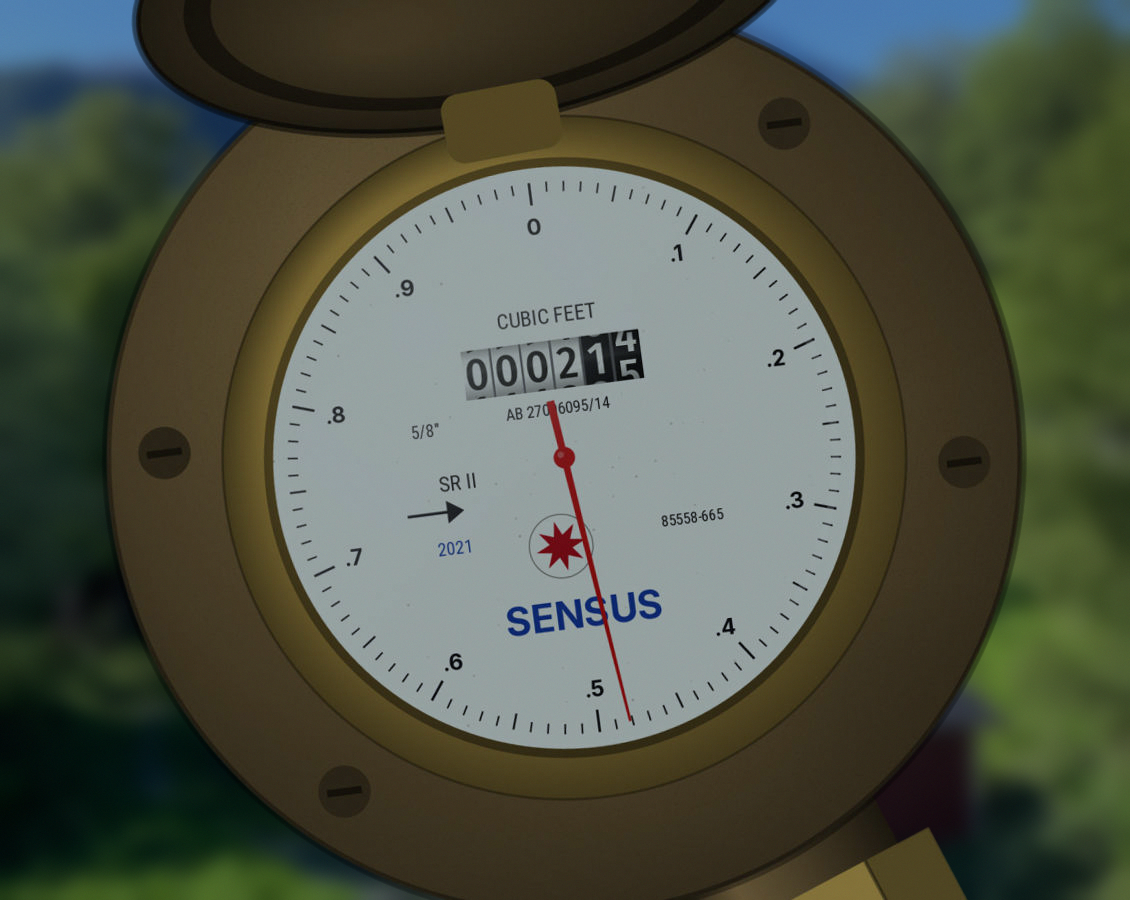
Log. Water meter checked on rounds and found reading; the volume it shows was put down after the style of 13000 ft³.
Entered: 214.48 ft³
